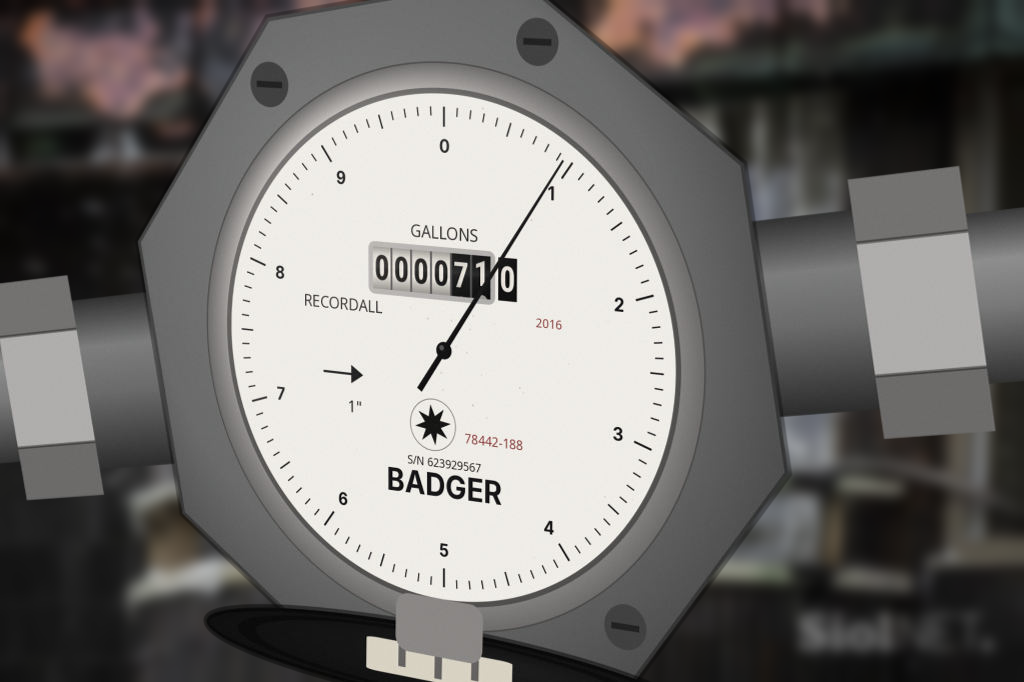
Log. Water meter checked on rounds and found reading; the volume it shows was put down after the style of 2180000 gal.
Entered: 710.9 gal
